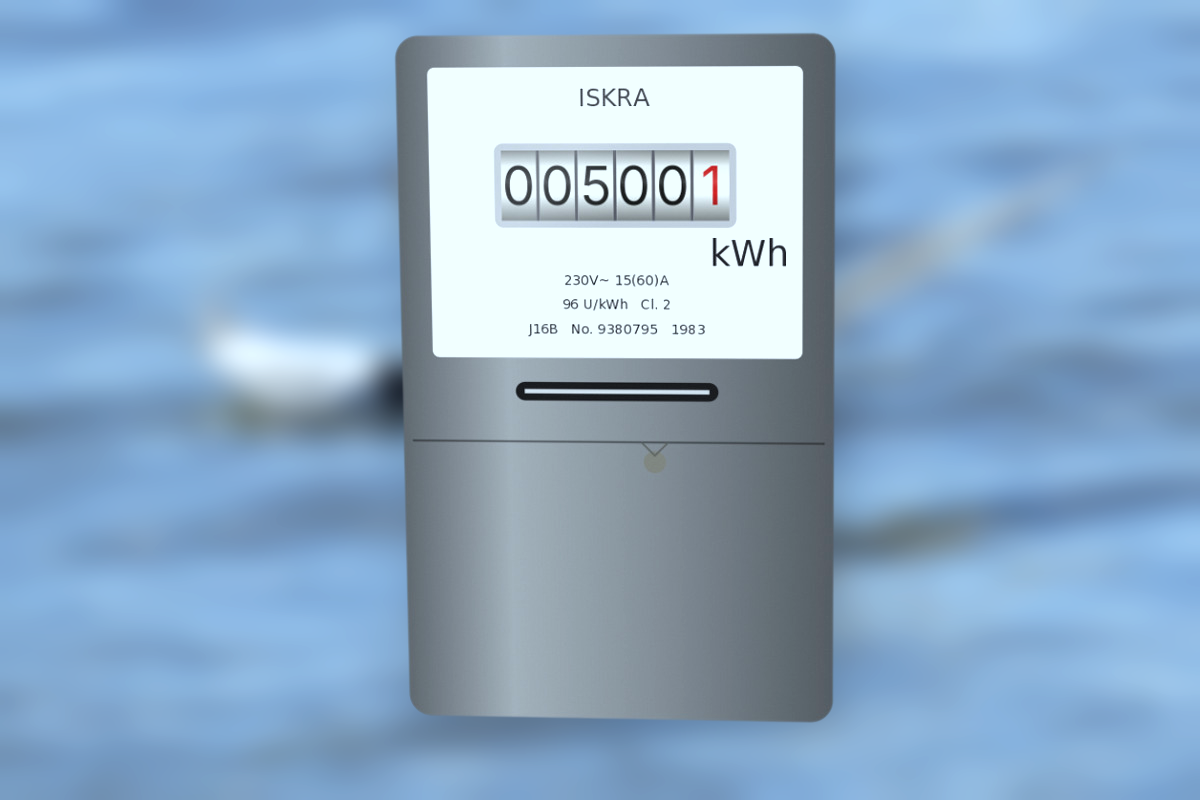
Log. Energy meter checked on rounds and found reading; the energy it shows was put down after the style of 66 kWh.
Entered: 500.1 kWh
